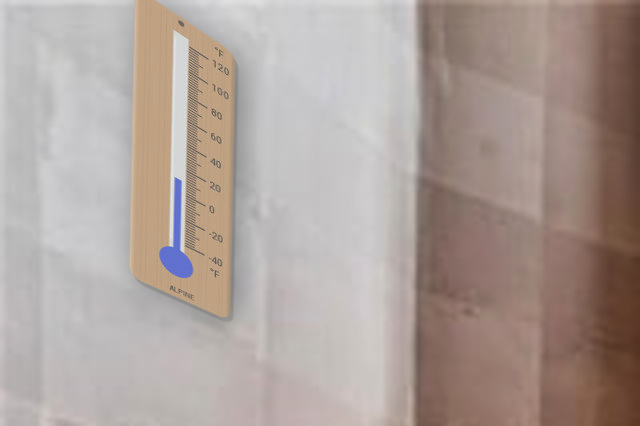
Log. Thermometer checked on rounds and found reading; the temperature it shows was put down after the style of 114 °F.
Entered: 10 °F
